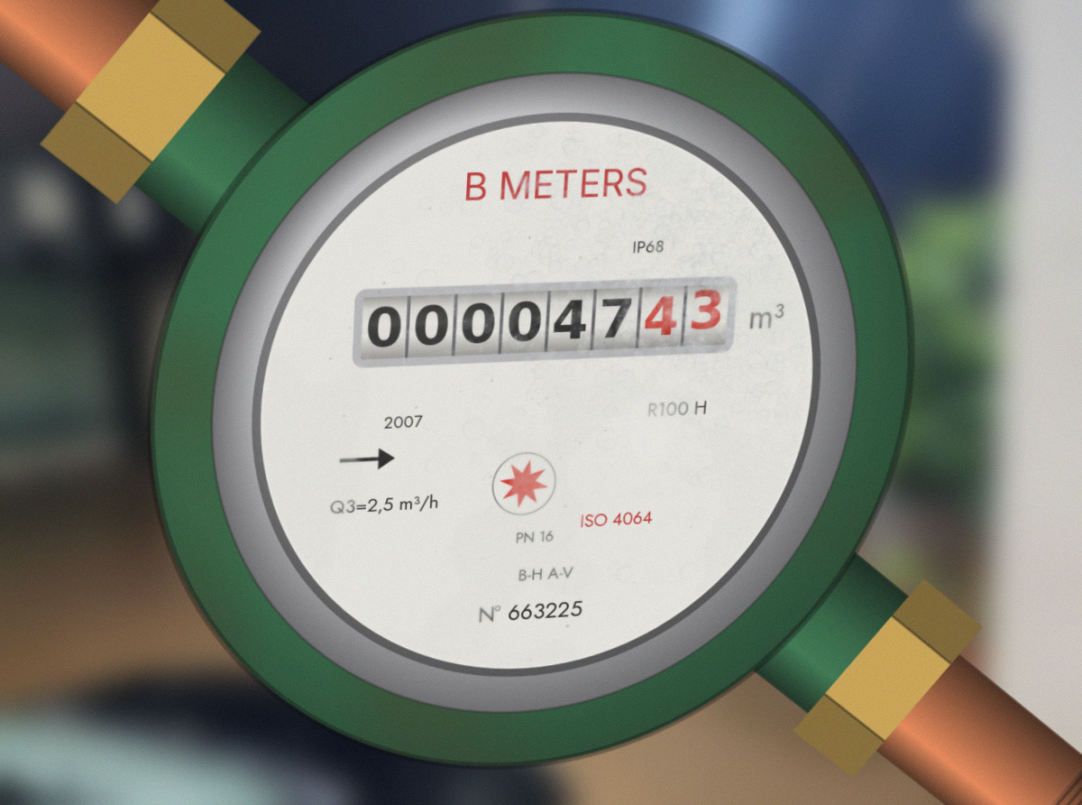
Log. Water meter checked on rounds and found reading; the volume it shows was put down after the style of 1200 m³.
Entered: 47.43 m³
